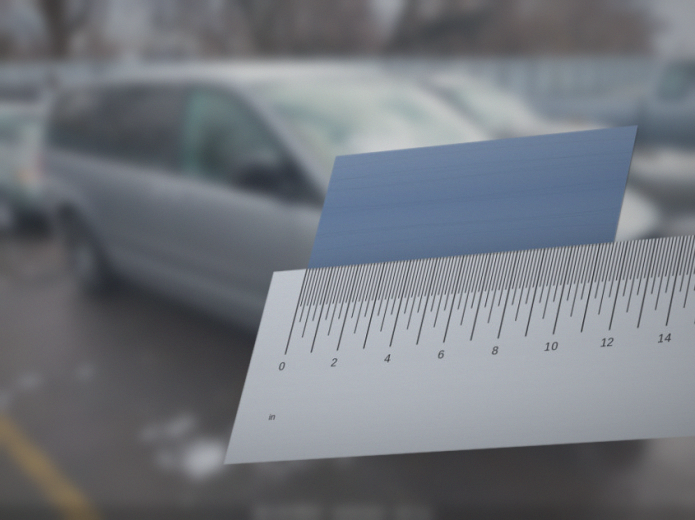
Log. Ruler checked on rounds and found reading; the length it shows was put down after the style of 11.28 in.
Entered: 11.5 in
